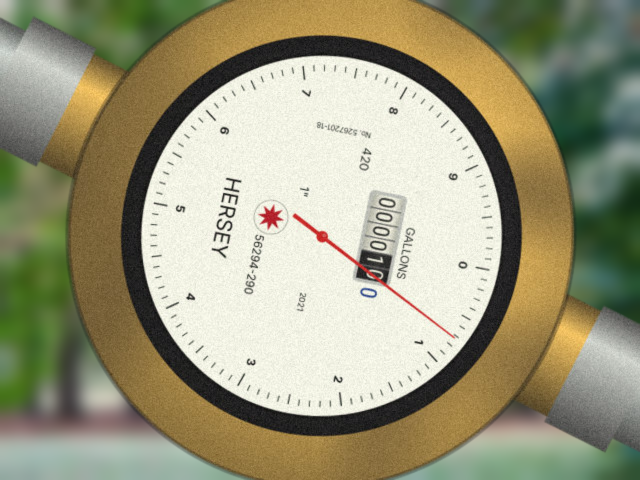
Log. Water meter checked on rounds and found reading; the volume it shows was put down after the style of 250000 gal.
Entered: 100.7 gal
